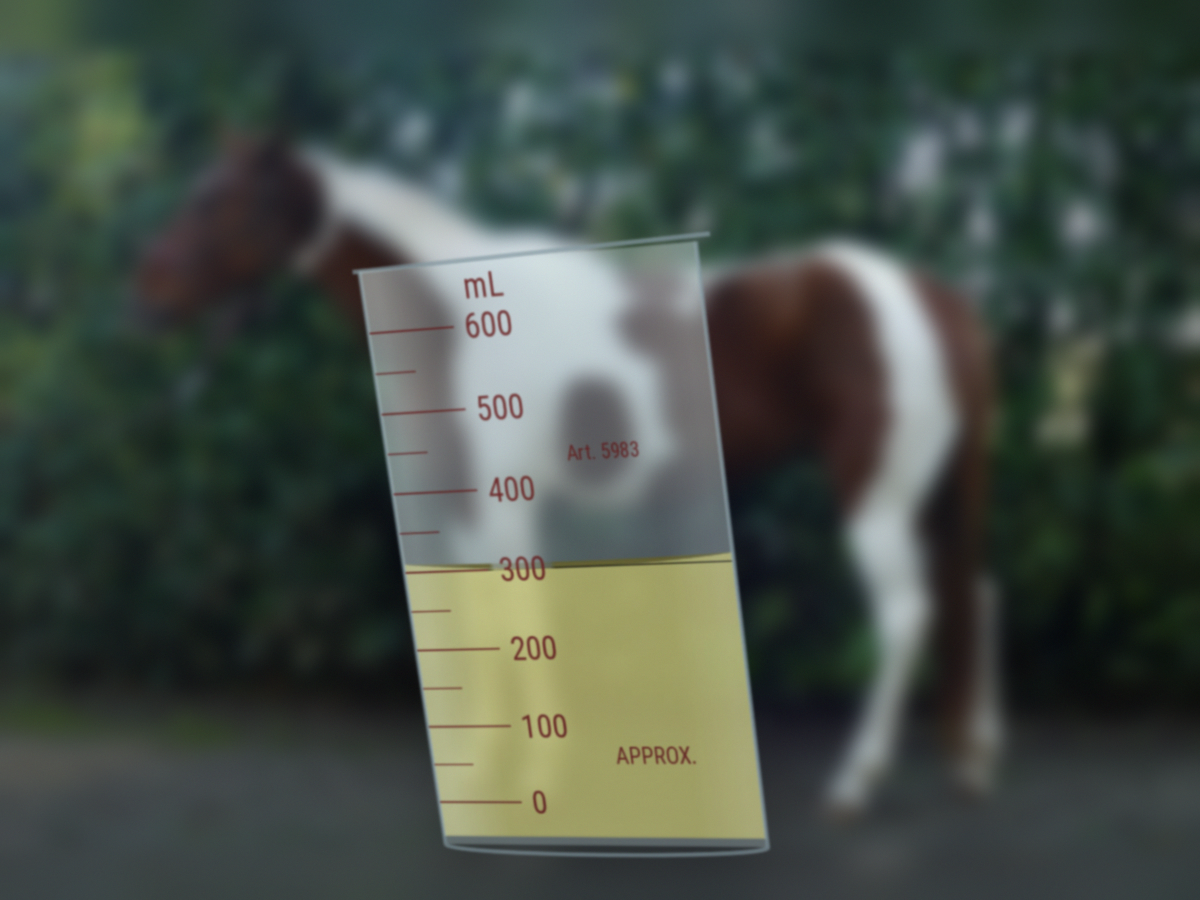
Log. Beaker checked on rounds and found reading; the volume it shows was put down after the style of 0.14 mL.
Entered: 300 mL
